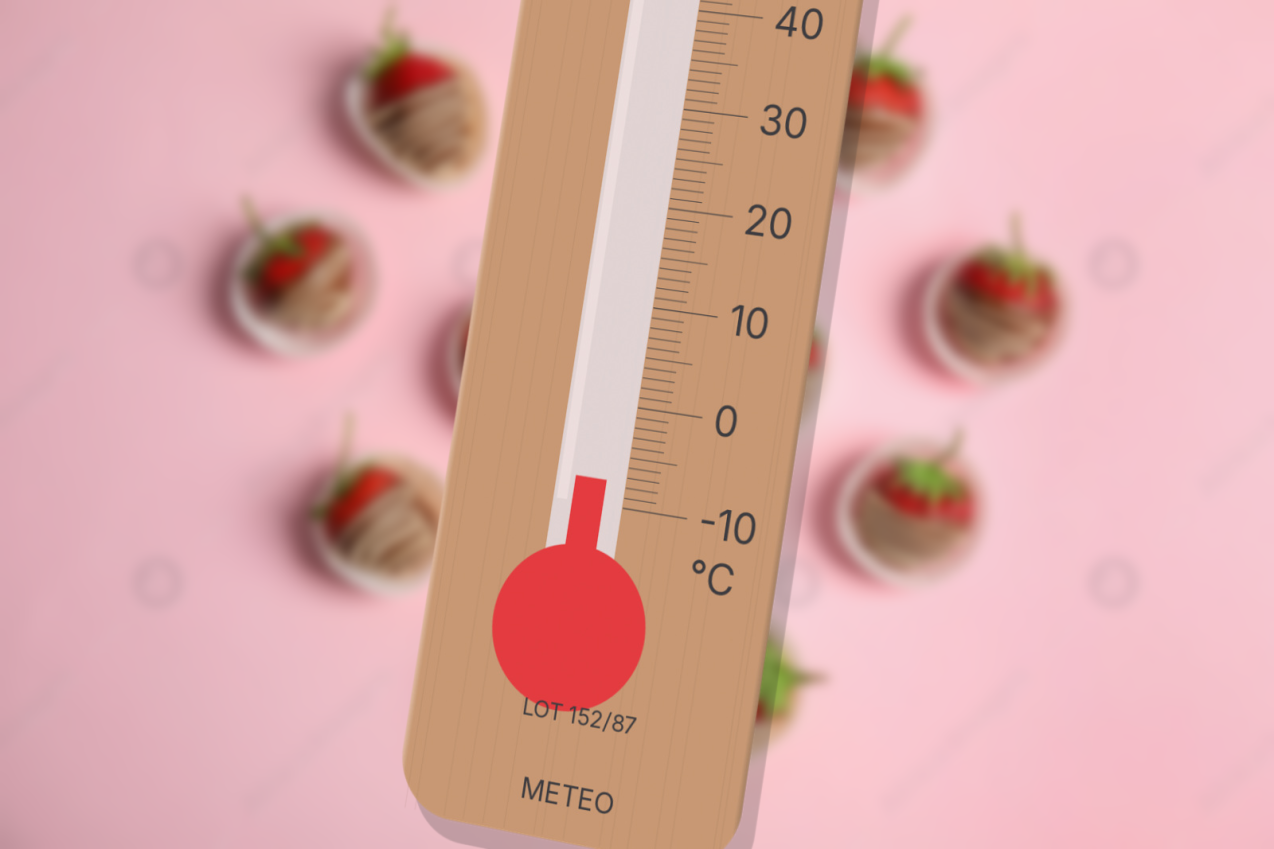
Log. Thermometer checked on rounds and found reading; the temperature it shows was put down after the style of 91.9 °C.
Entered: -7.5 °C
